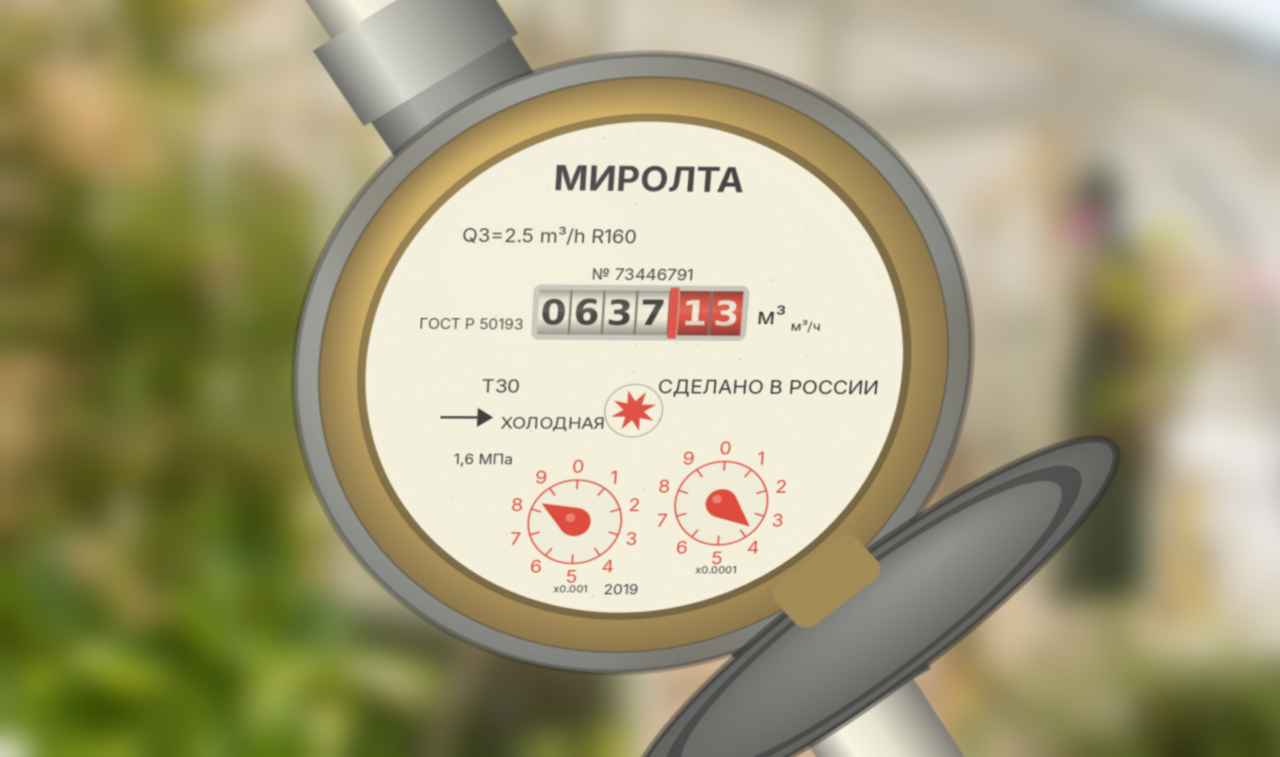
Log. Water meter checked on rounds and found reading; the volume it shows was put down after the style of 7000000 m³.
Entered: 637.1383 m³
